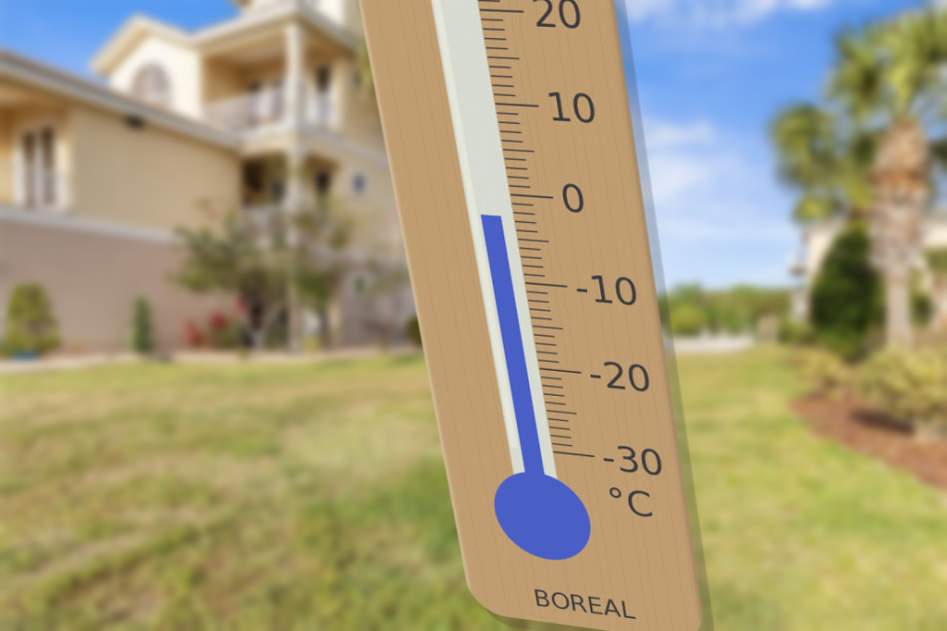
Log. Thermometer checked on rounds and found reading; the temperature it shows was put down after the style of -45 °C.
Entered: -2.5 °C
